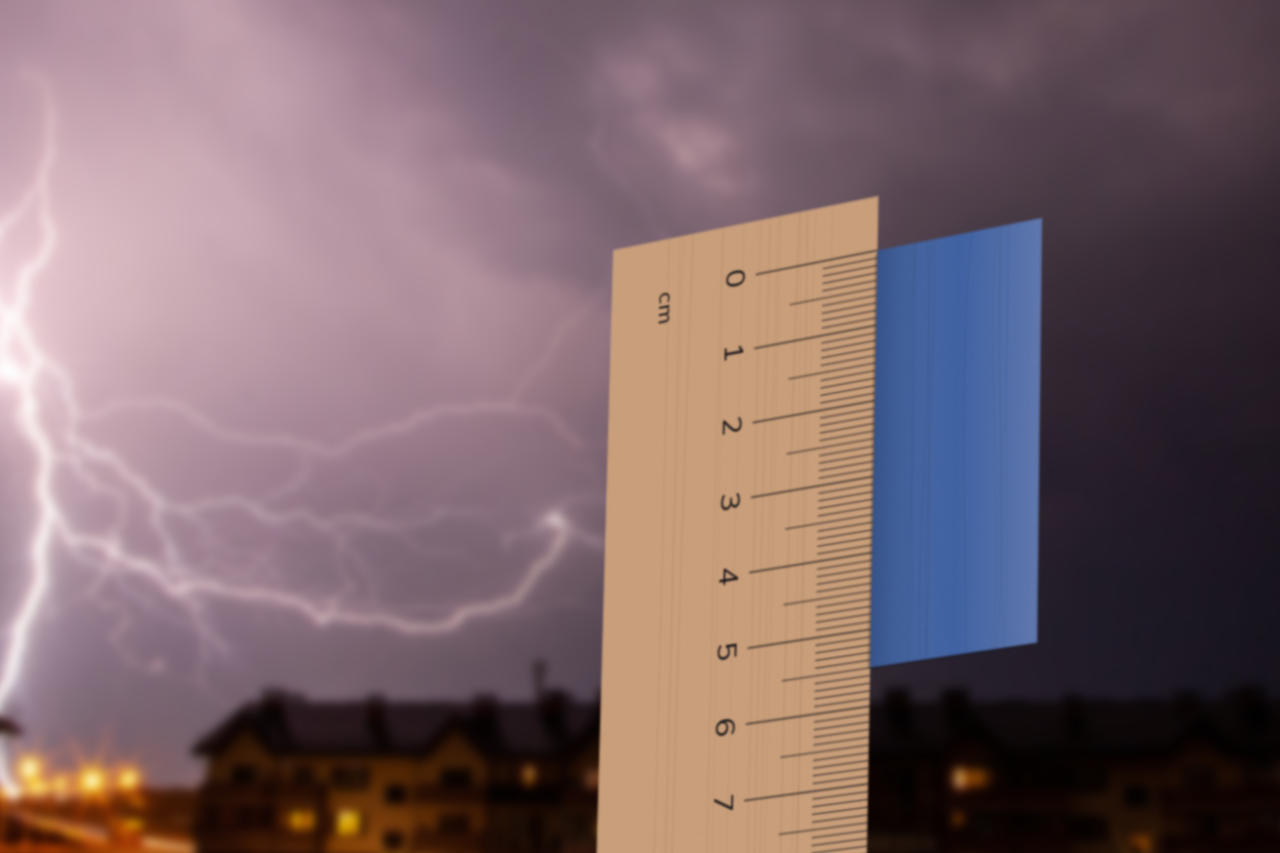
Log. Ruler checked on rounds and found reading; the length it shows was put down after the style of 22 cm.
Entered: 5.5 cm
